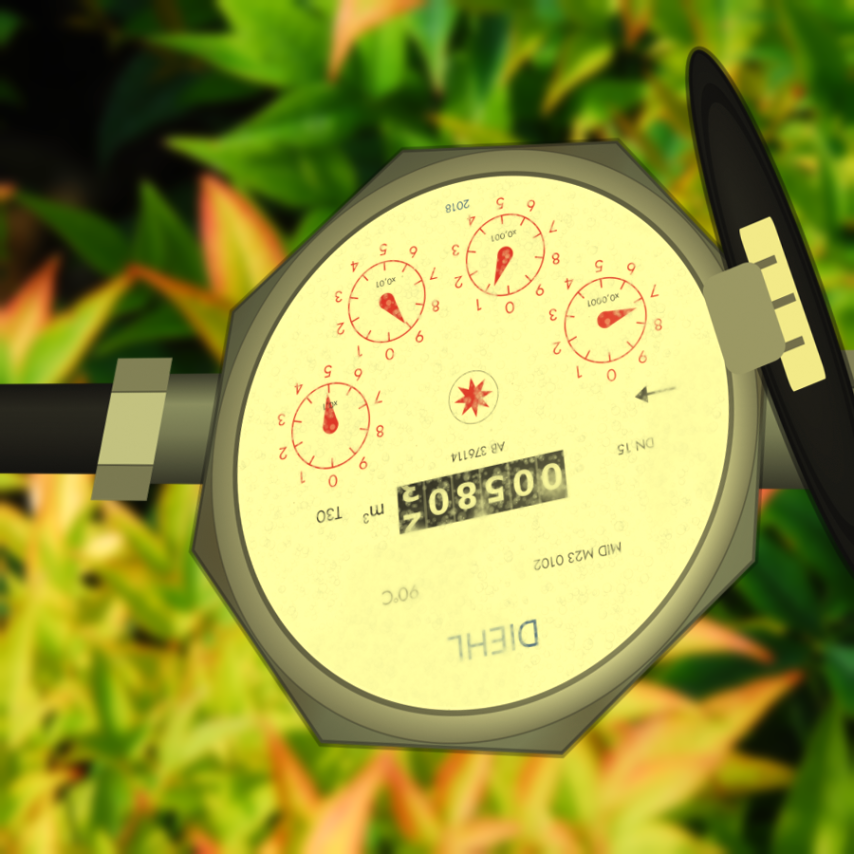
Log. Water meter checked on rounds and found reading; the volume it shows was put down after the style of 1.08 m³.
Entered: 5802.4907 m³
